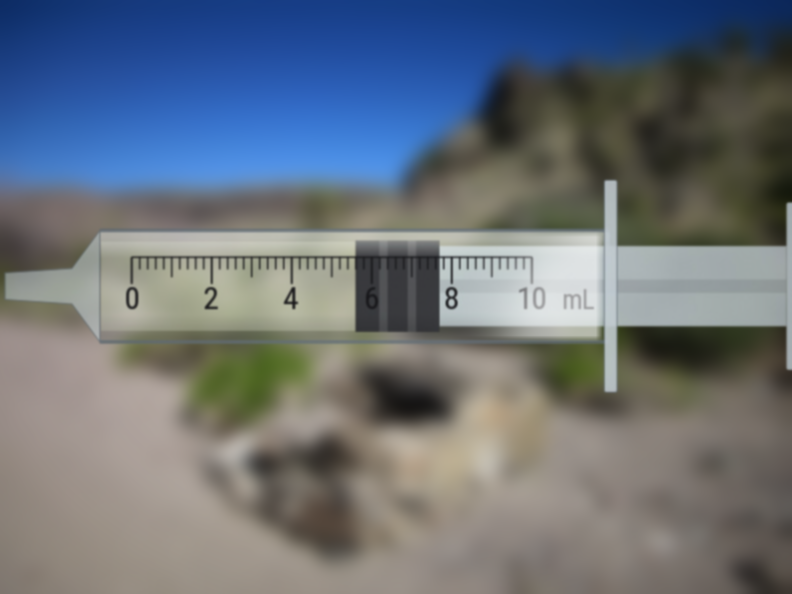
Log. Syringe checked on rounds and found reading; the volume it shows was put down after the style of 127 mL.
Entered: 5.6 mL
